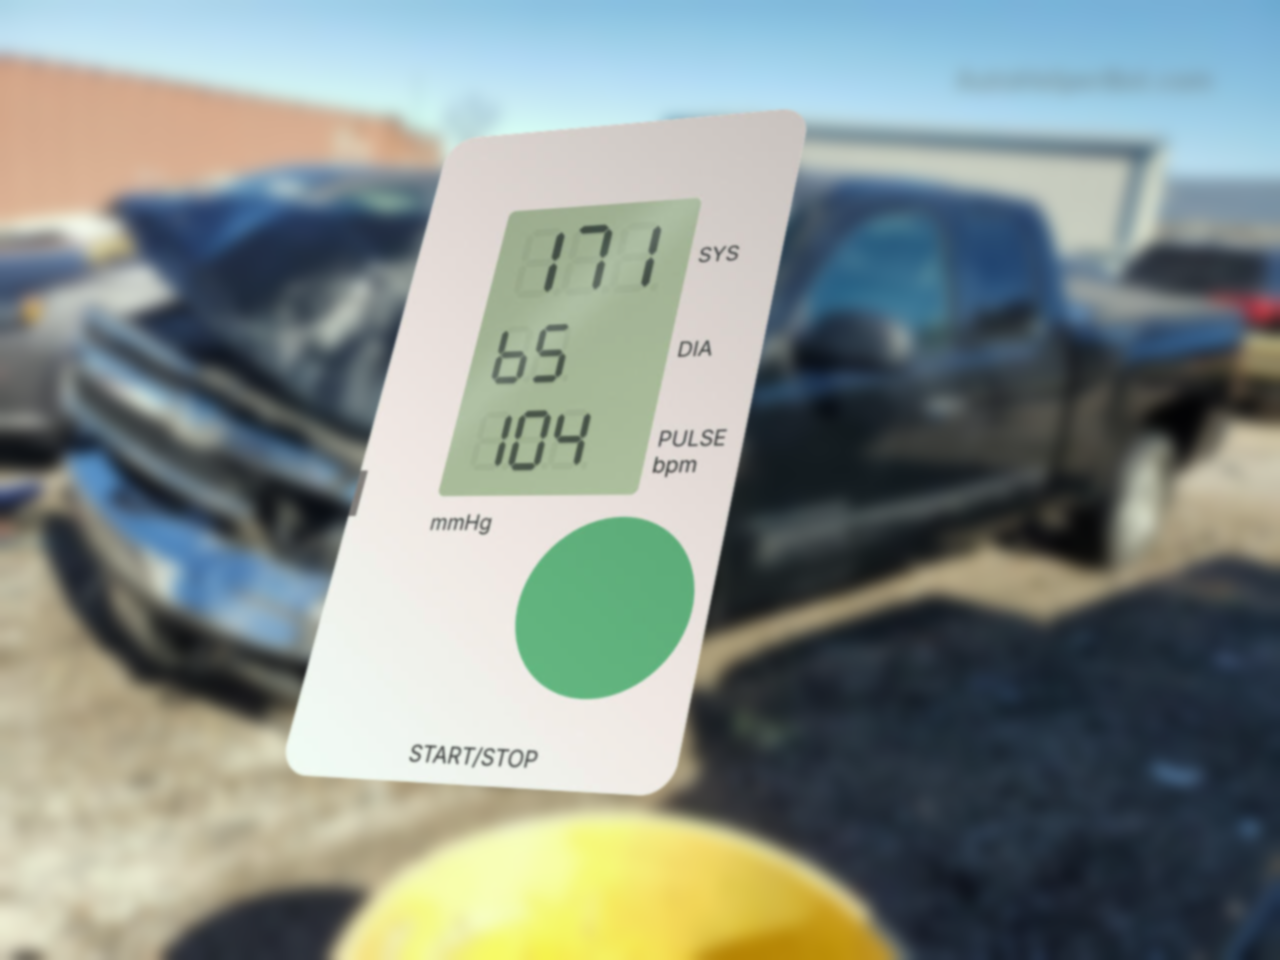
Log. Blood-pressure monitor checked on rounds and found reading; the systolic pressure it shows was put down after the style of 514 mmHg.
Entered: 171 mmHg
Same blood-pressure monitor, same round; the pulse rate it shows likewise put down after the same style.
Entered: 104 bpm
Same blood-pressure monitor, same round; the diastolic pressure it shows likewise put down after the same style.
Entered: 65 mmHg
